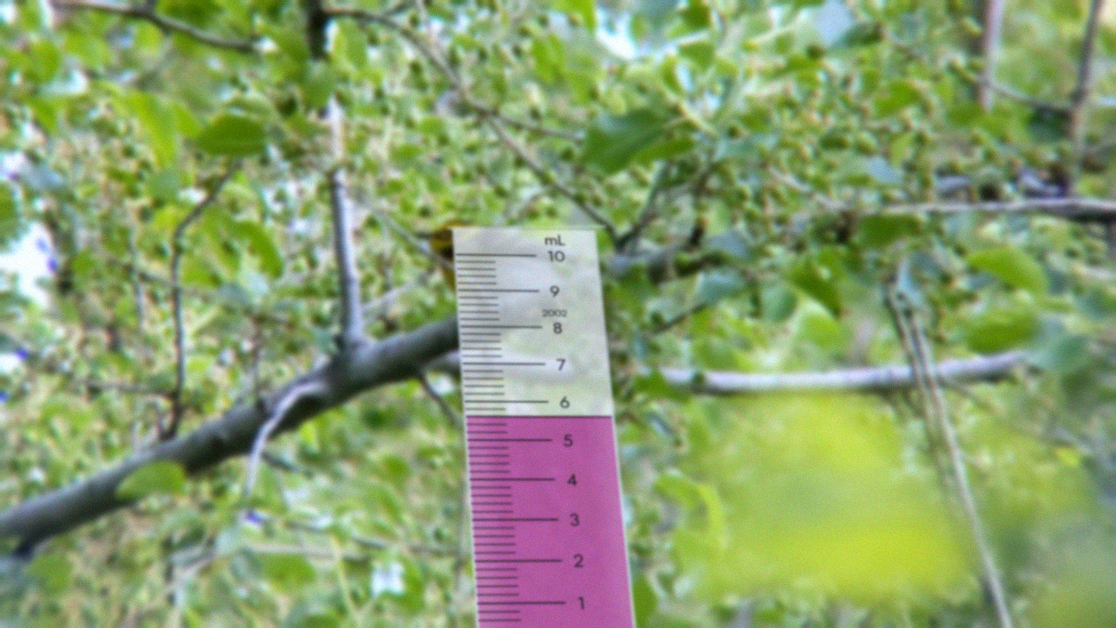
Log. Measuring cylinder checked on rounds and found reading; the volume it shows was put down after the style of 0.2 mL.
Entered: 5.6 mL
